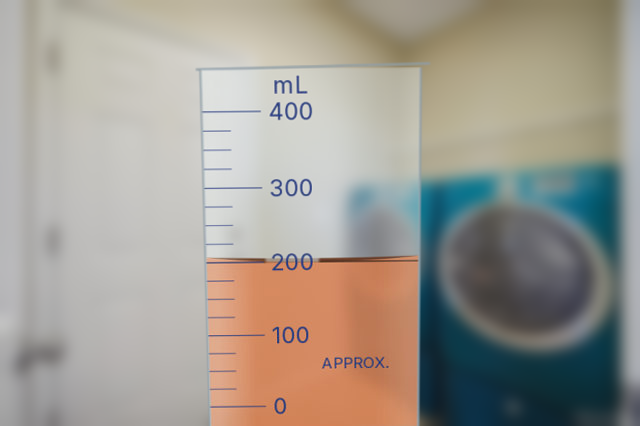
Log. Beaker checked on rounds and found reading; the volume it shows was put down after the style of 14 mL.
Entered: 200 mL
